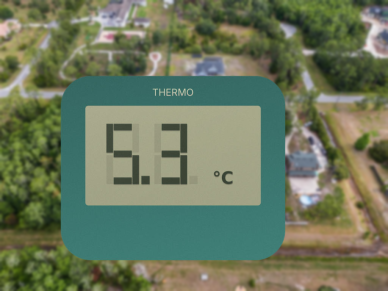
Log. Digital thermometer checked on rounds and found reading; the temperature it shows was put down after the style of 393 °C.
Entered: 5.3 °C
